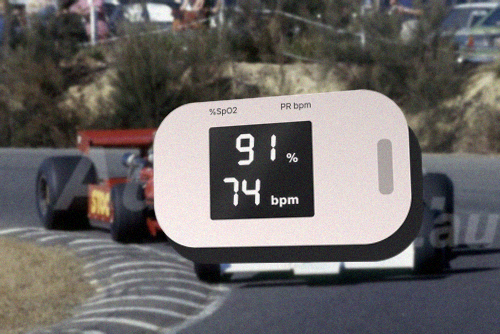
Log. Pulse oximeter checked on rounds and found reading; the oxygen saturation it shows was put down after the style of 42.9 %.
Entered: 91 %
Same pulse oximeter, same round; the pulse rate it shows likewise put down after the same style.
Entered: 74 bpm
